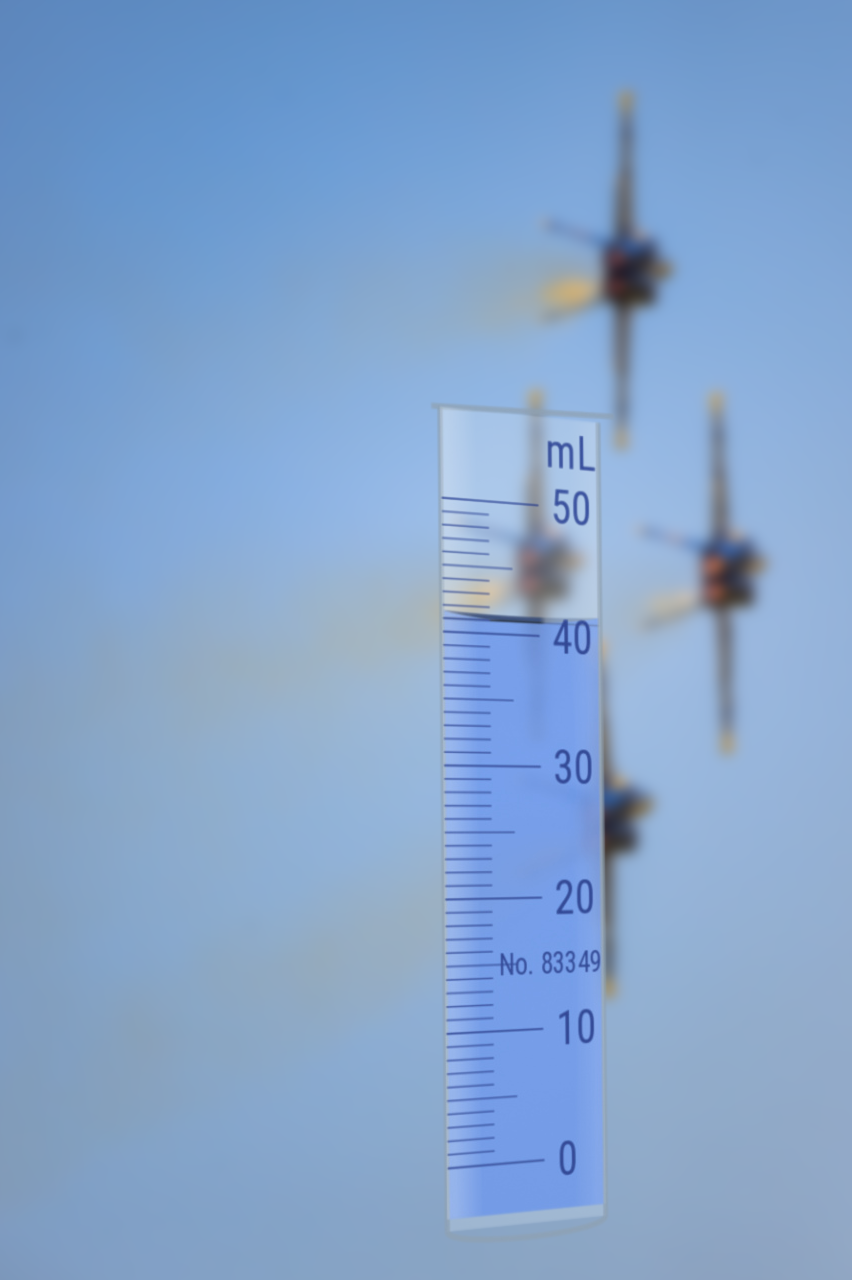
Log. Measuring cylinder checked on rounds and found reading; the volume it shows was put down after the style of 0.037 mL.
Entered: 41 mL
